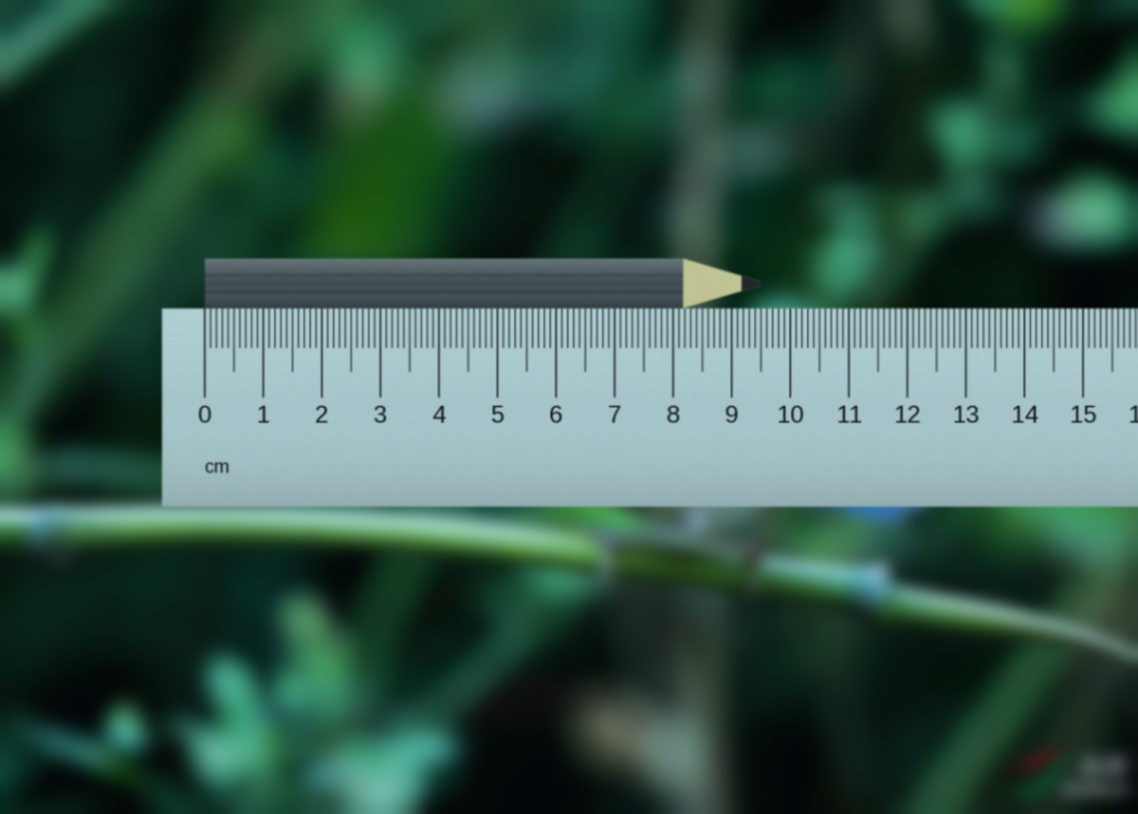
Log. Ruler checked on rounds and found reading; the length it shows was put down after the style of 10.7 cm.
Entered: 9.5 cm
